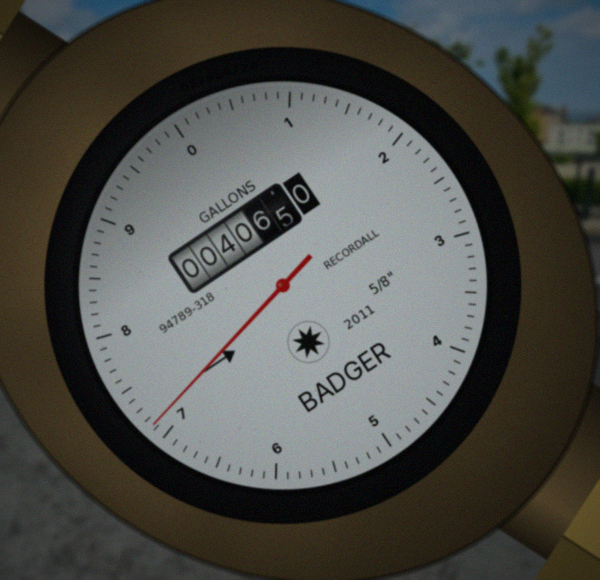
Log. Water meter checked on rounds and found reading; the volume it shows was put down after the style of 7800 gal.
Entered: 40647.1 gal
